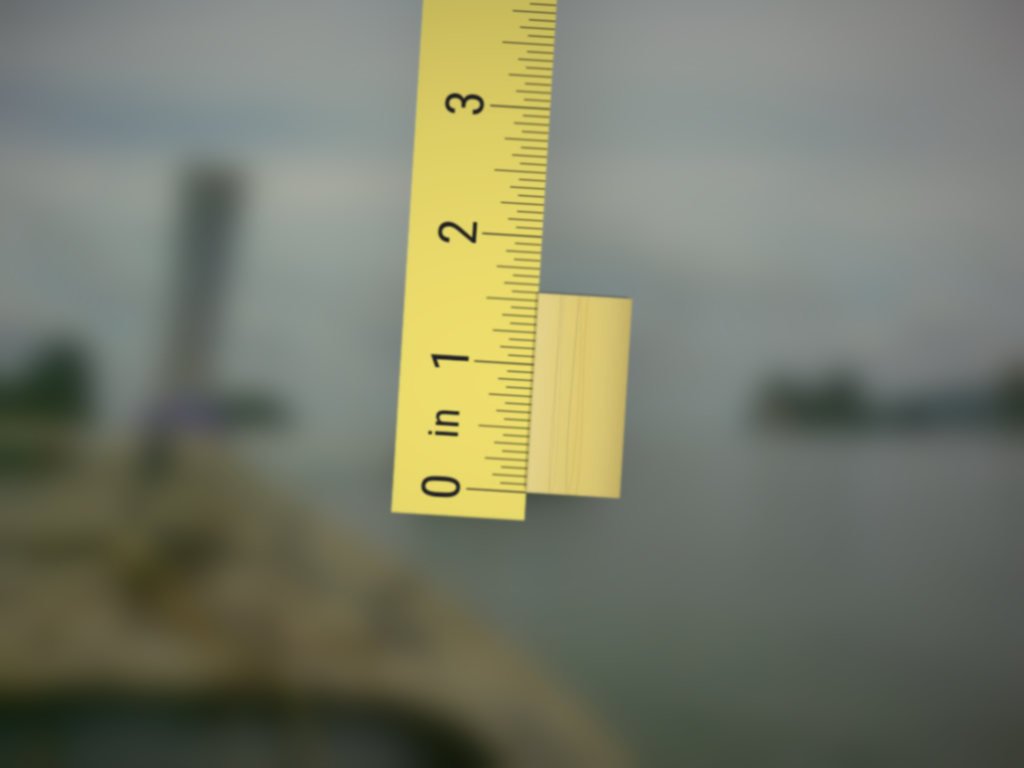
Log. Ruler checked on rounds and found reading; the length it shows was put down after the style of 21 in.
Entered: 1.5625 in
